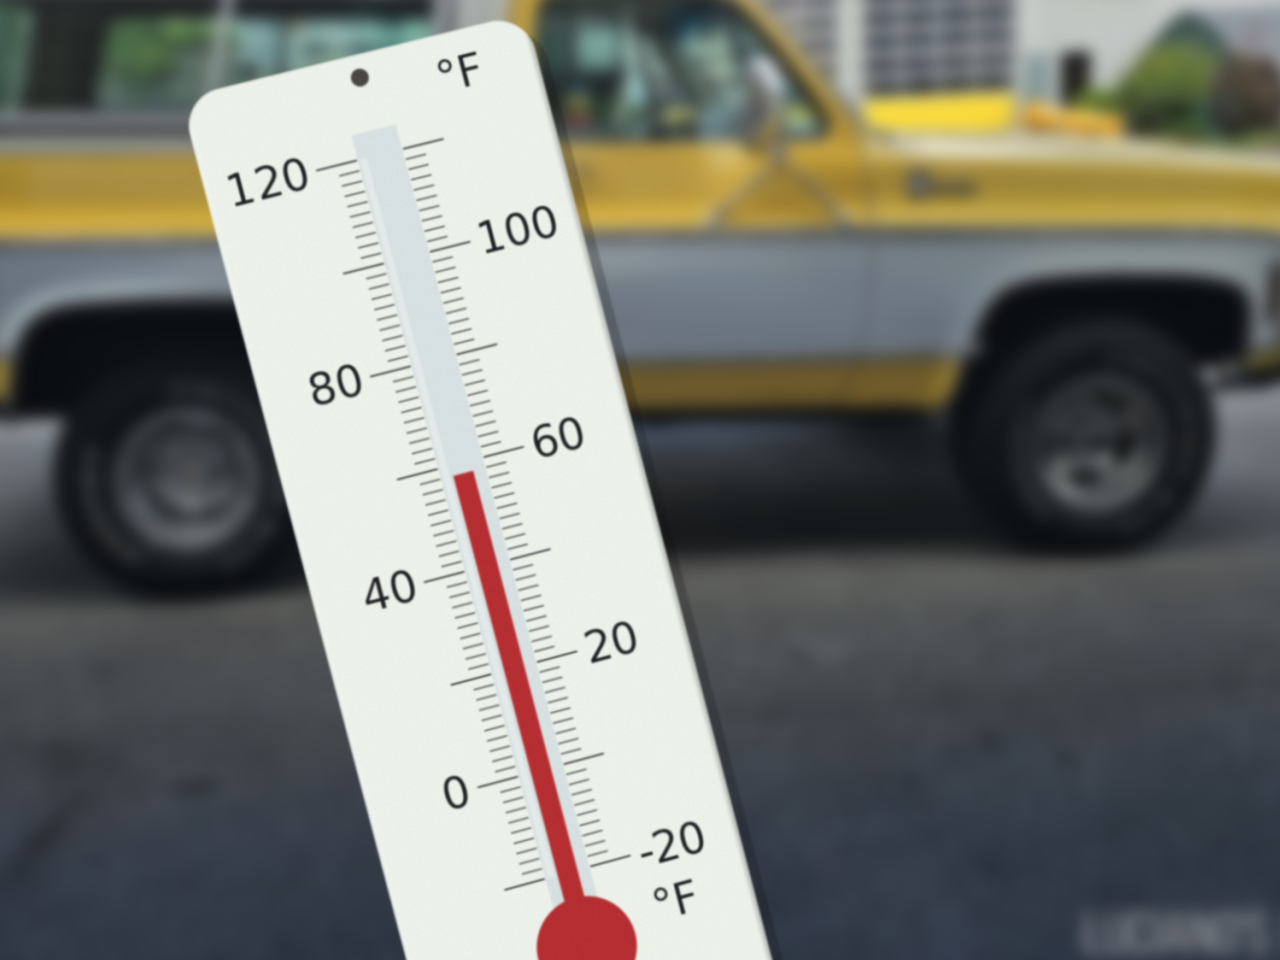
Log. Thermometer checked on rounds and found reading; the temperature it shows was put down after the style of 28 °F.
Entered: 58 °F
